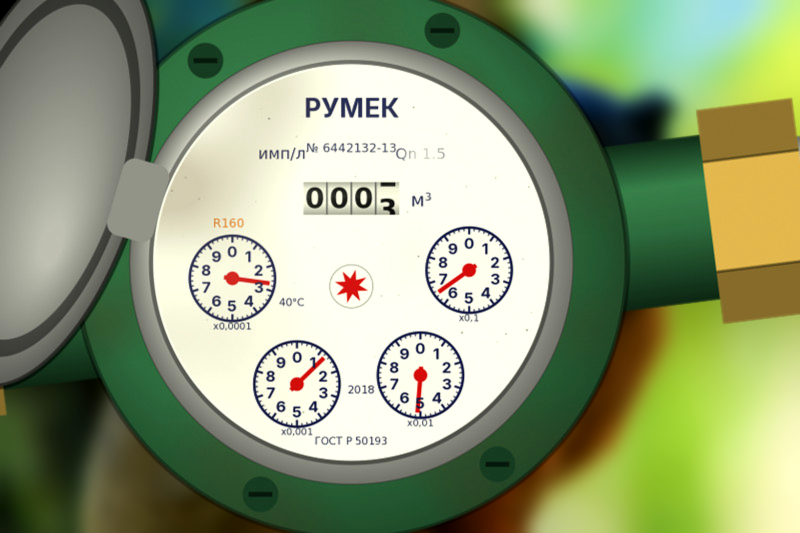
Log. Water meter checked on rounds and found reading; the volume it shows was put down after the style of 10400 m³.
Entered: 2.6512 m³
